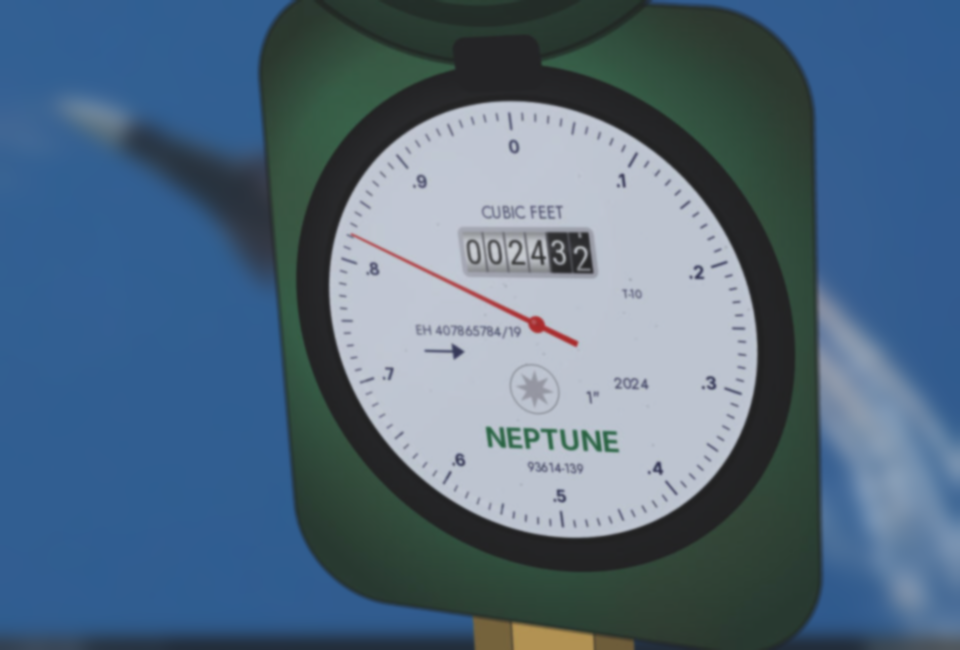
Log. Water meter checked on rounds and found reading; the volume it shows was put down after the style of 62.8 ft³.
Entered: 2431.82 ft³
